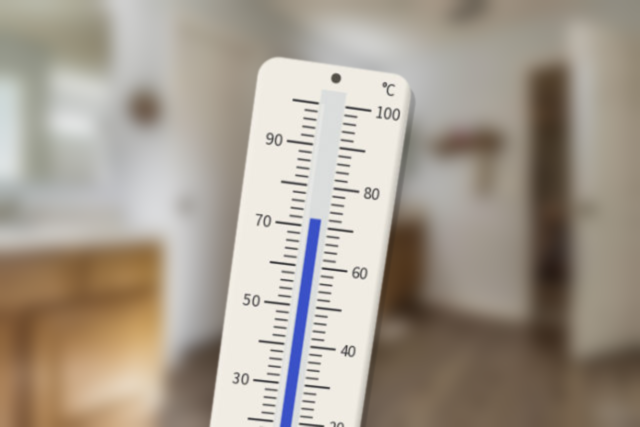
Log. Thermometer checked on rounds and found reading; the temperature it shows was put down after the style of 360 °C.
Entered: 72 °C
